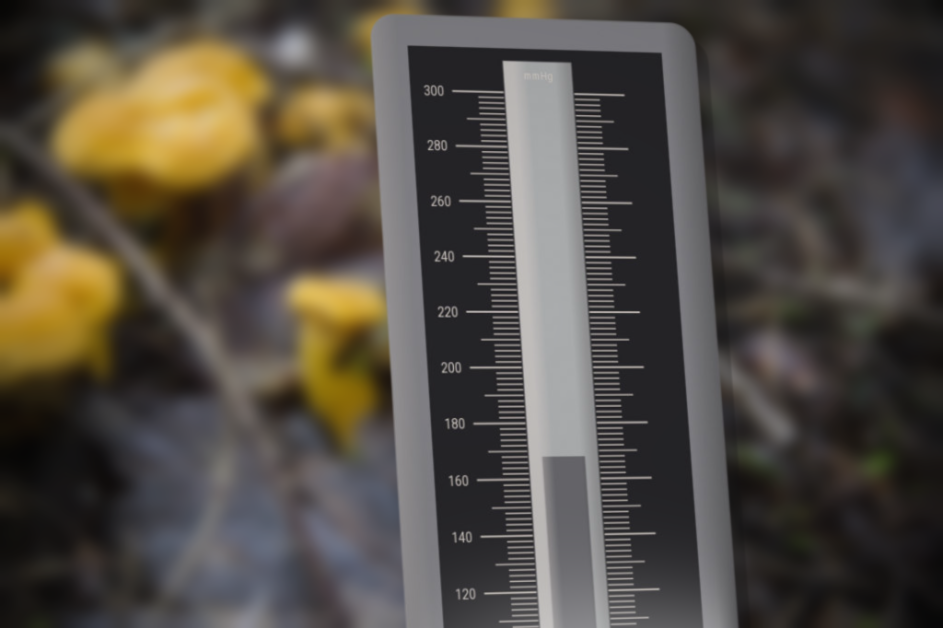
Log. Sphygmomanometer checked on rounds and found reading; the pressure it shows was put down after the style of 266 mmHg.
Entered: 168 mmHg
